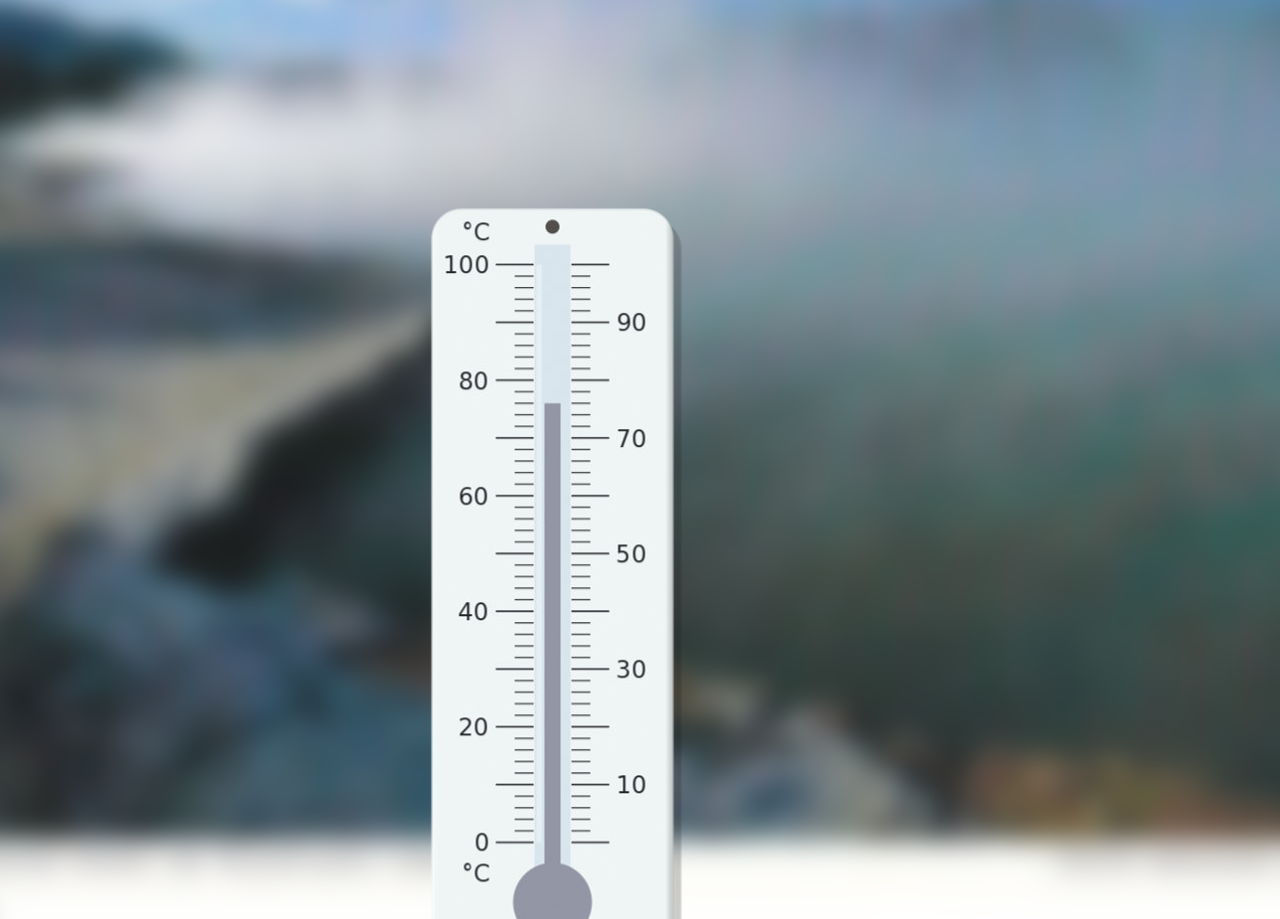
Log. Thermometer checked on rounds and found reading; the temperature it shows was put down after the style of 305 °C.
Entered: 76 °C
